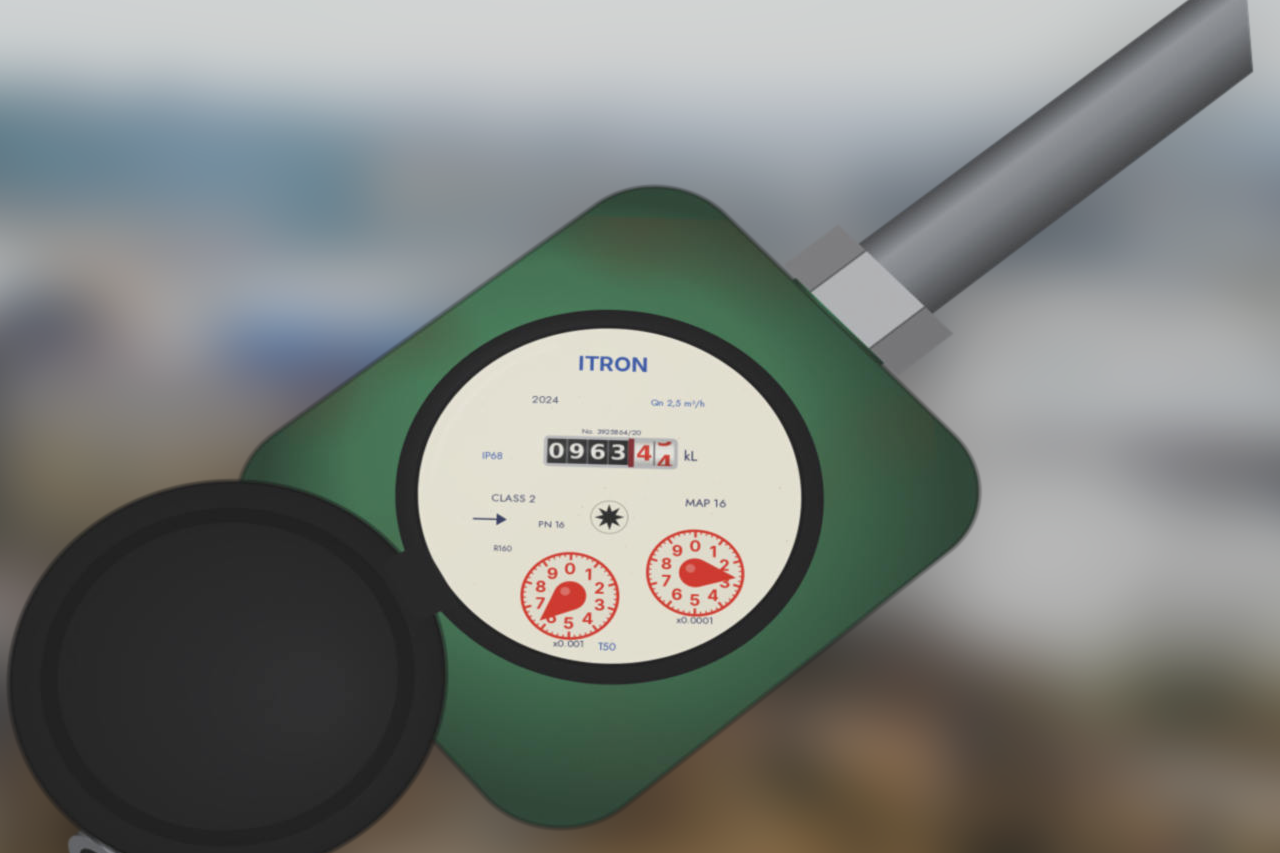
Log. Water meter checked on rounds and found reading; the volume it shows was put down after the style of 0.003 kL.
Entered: 963.4362 kL
